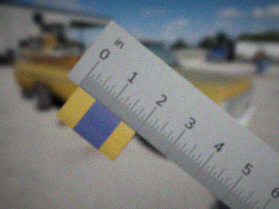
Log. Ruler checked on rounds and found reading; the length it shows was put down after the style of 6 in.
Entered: 2 in
